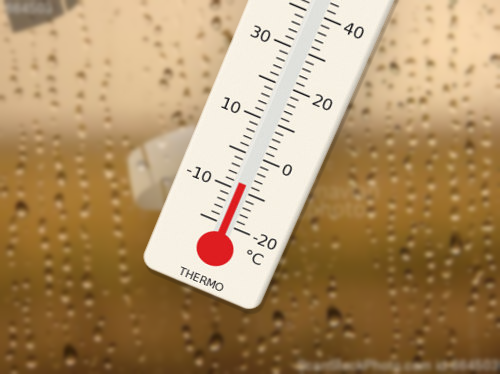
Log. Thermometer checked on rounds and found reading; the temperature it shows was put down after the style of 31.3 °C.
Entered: -8 °C
